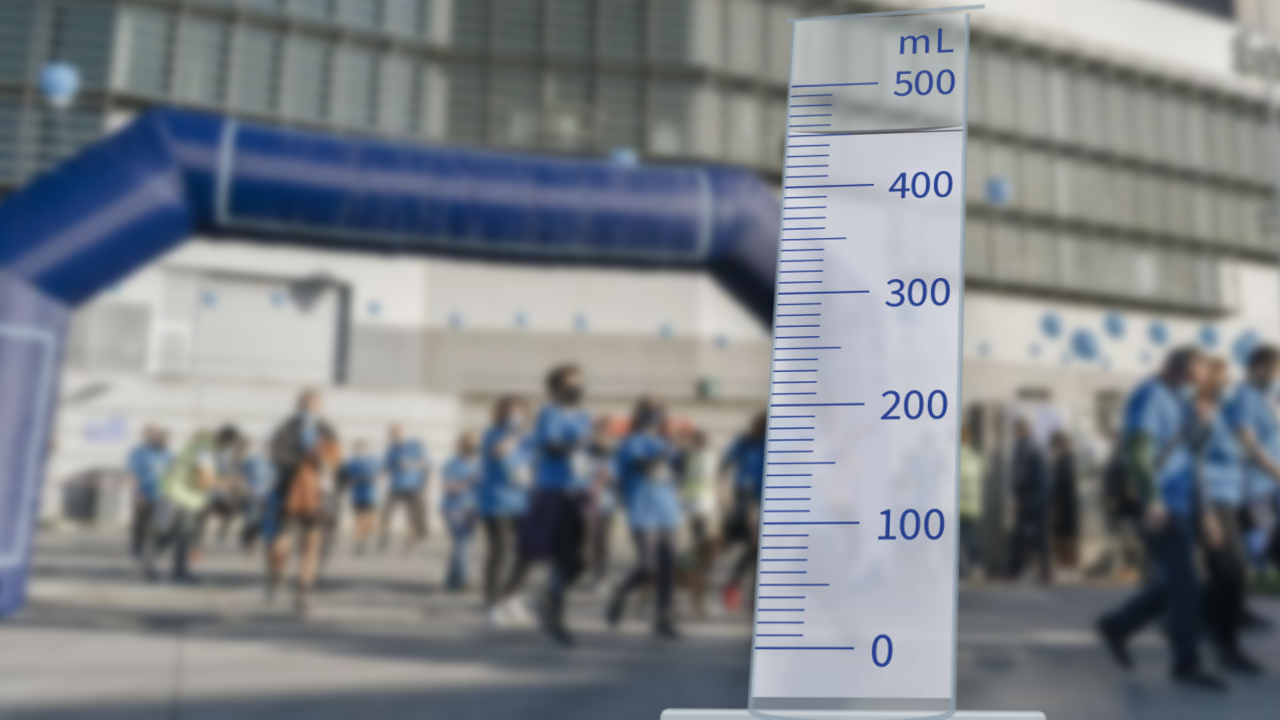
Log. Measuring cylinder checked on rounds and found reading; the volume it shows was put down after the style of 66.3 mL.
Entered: 450 mL
